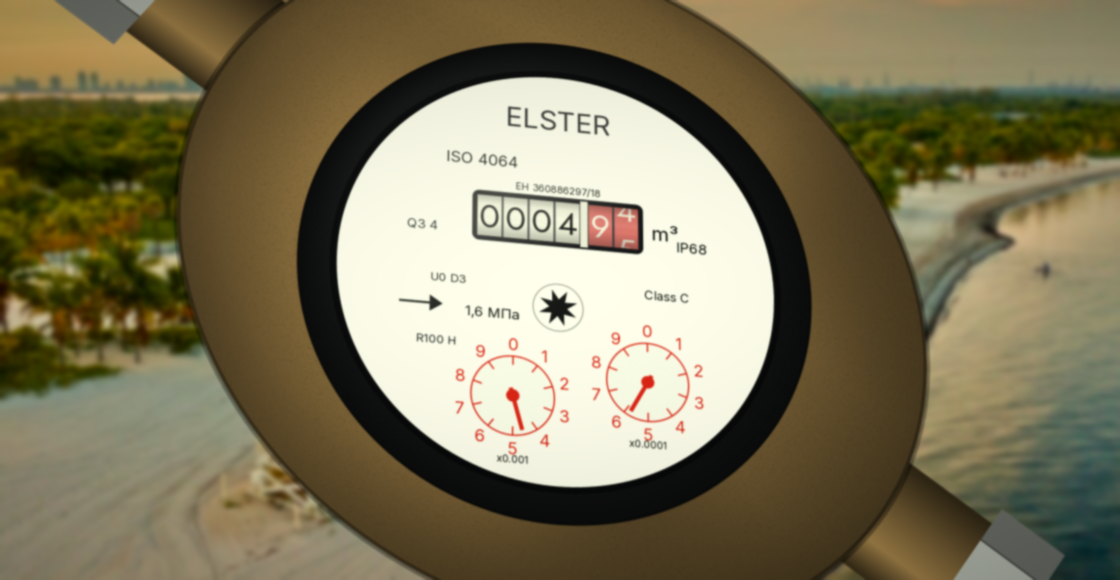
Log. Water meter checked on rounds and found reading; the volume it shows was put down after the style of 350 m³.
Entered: 4.9445 m³
